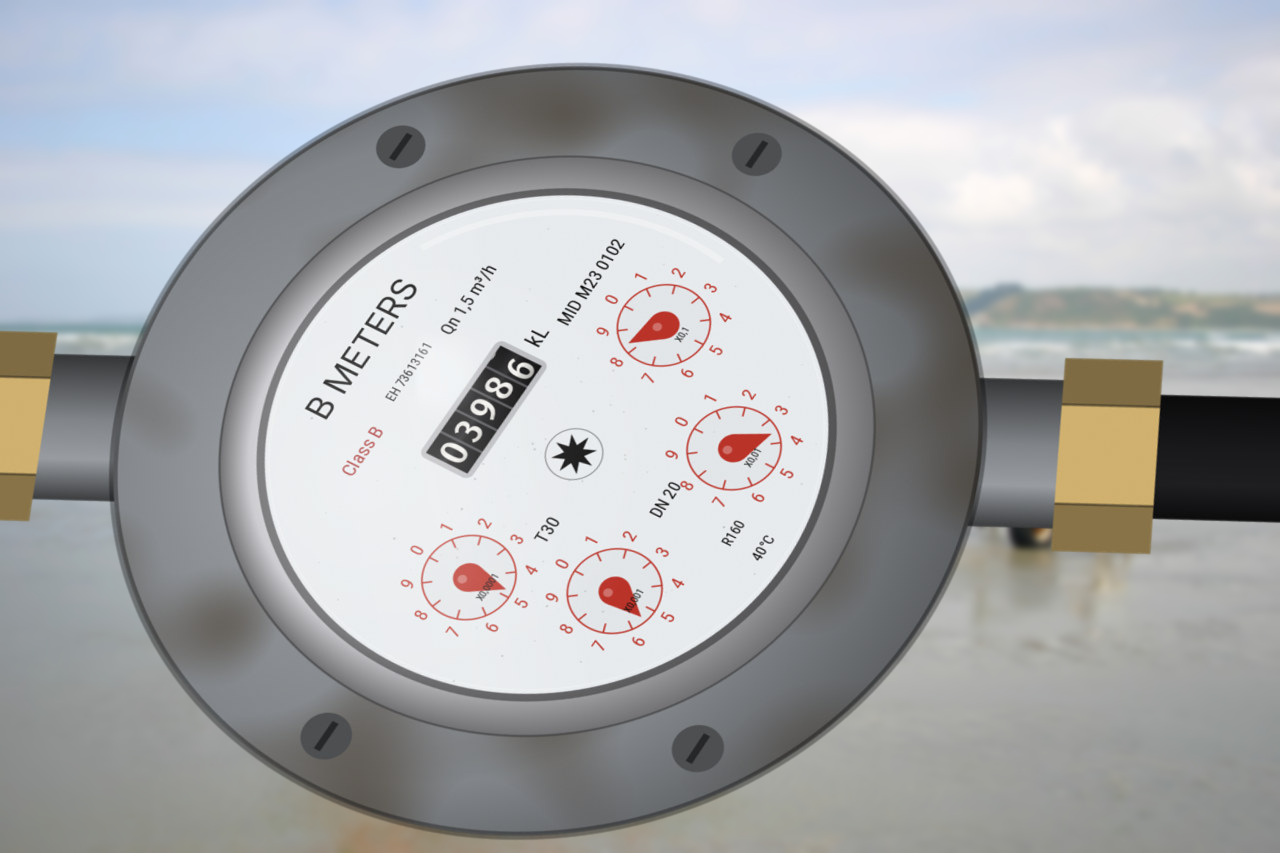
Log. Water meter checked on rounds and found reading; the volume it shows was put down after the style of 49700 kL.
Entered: 3985.8354 kL
